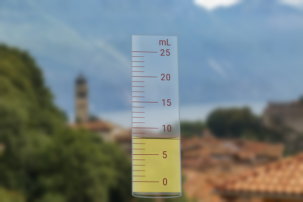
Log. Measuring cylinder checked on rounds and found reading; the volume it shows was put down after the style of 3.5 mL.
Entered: 8 mL
